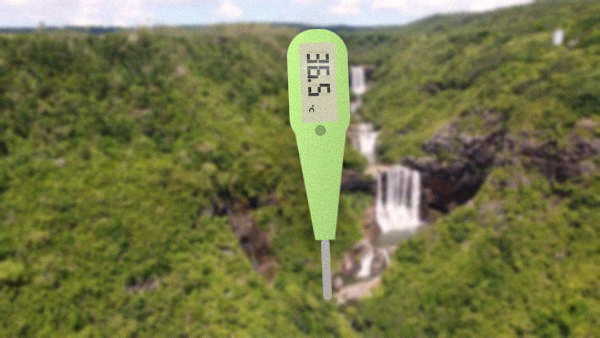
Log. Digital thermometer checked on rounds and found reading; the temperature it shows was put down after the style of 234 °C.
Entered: 36.5 °C
